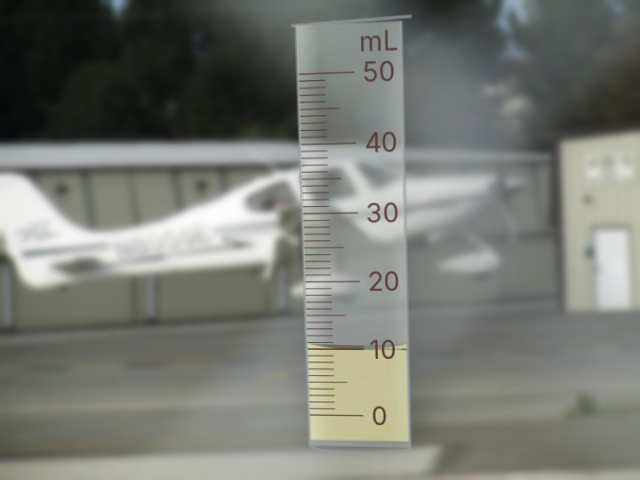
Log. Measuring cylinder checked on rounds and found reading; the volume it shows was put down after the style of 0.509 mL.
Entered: 10 mL
